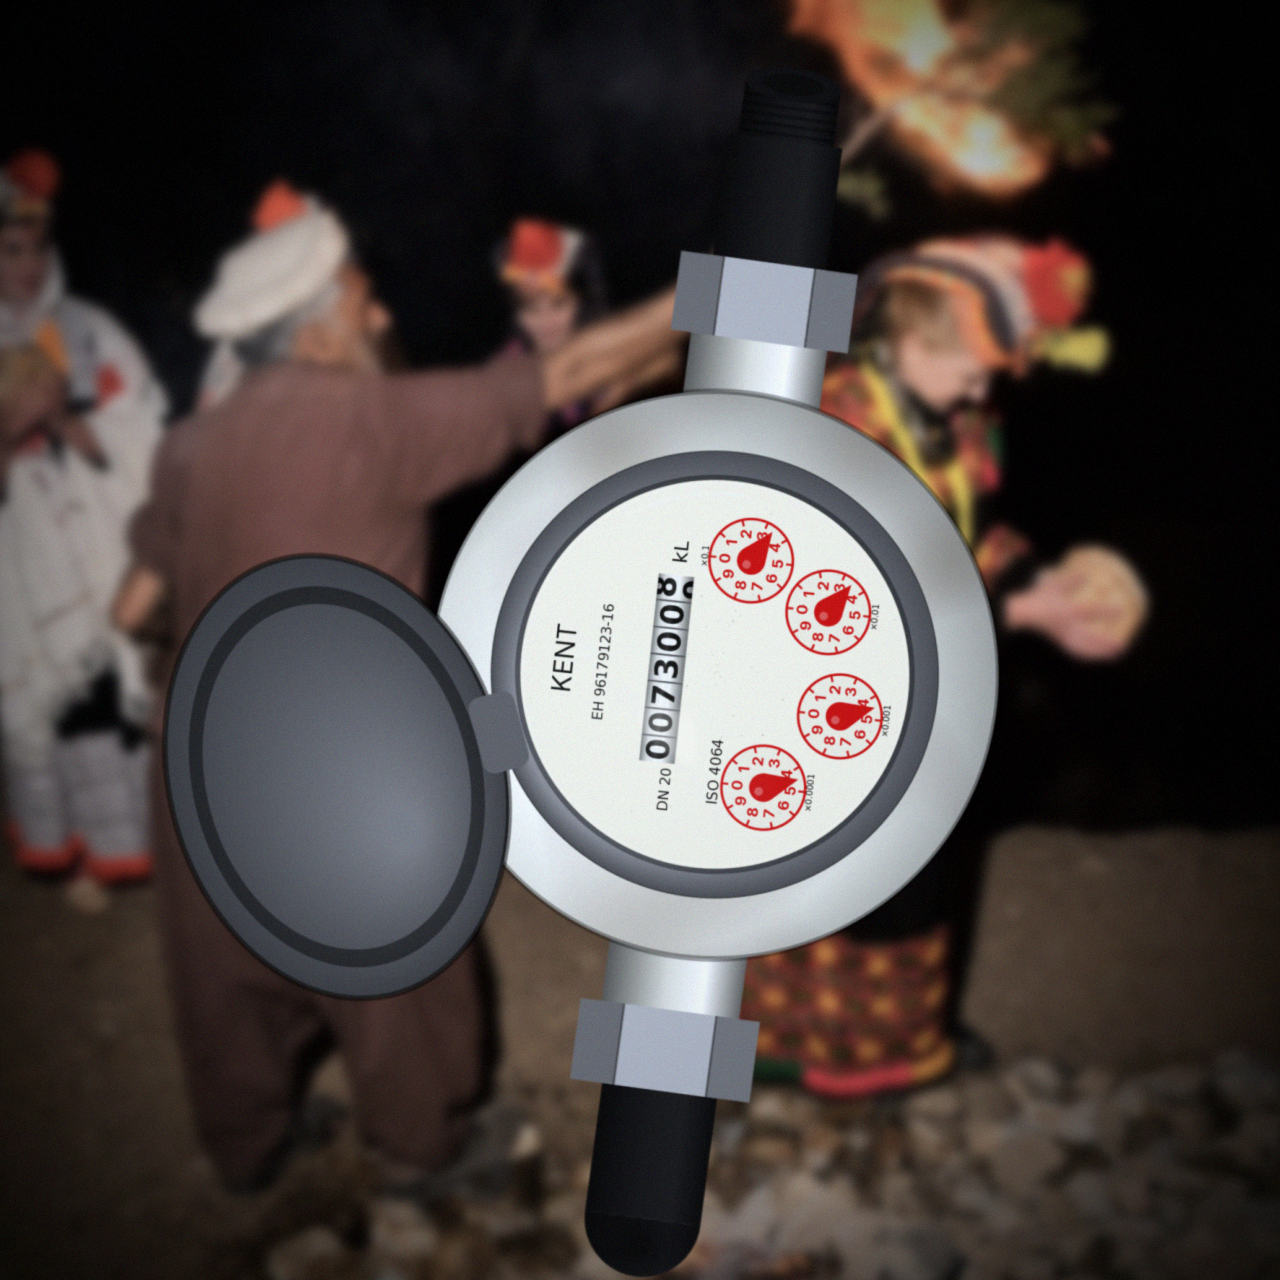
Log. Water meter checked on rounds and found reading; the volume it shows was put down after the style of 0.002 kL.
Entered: 73008.3344 kL
